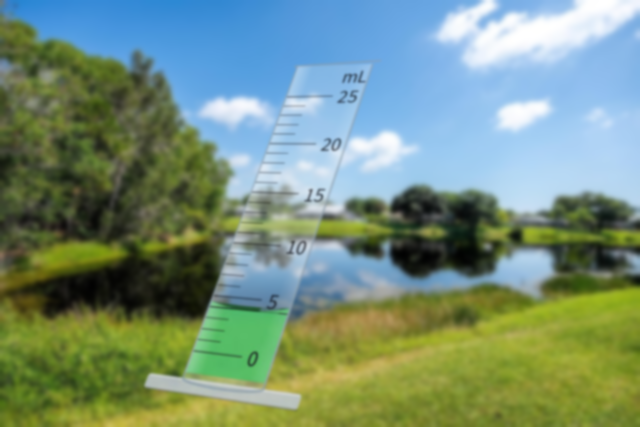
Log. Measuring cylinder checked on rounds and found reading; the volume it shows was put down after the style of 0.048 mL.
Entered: 4 mL
